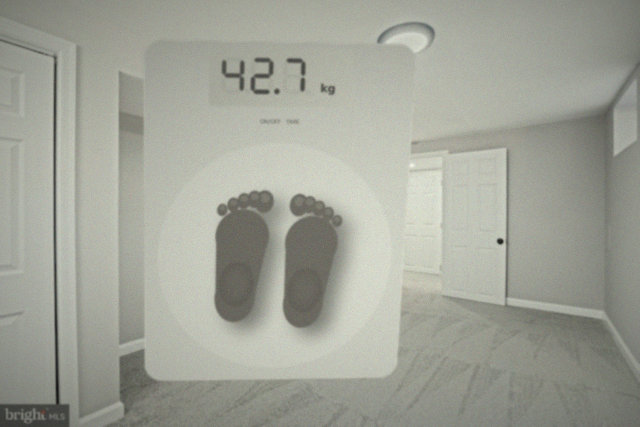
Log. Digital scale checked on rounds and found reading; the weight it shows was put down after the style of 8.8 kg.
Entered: 42.7 kg
